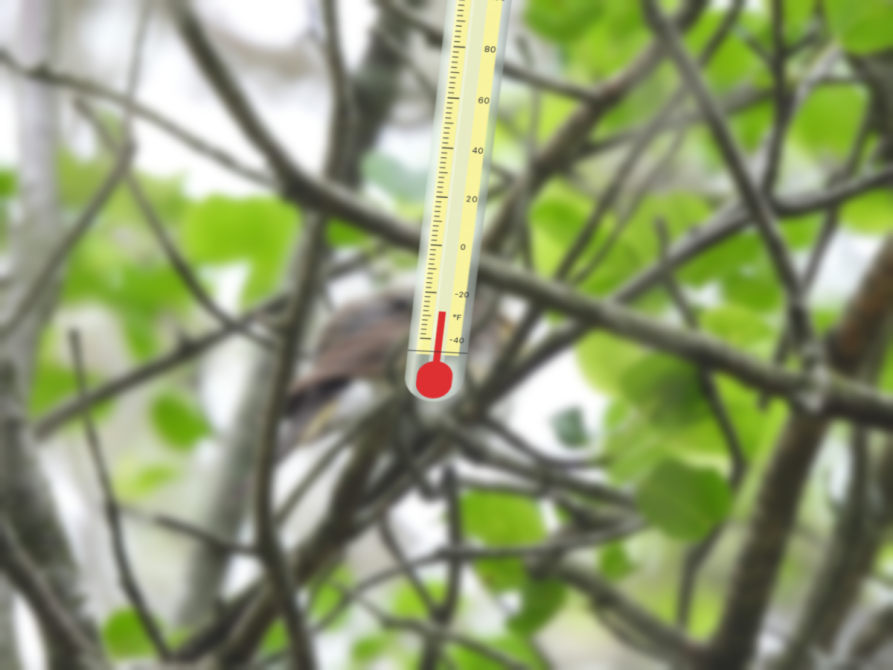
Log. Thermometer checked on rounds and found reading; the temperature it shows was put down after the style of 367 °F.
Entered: -28 °F
